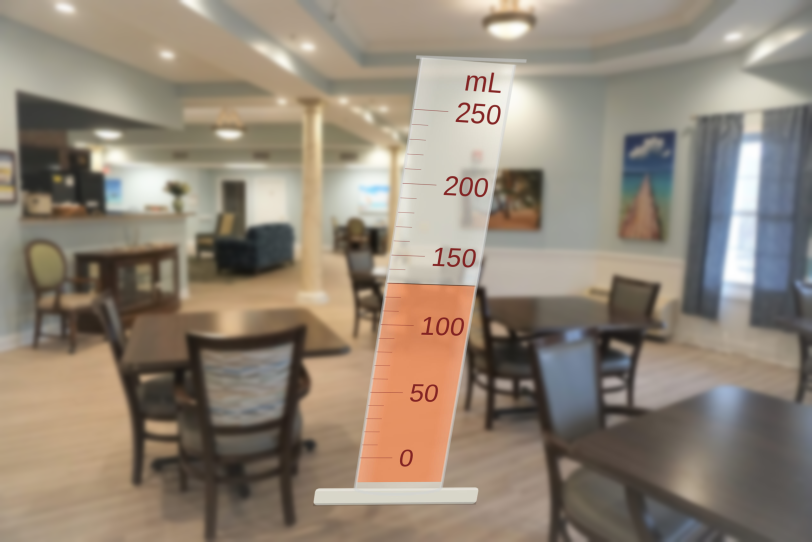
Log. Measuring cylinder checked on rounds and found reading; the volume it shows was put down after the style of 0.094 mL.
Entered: 130 mL
